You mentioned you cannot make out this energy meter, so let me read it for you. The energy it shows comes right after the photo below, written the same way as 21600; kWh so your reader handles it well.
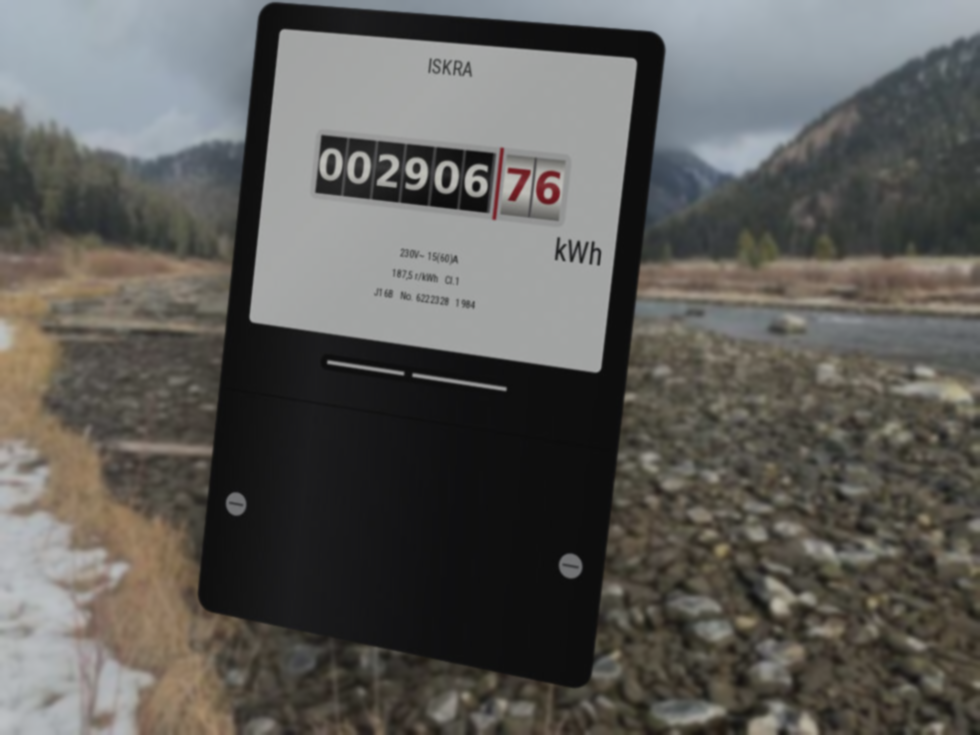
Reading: 2906.76; kWh
